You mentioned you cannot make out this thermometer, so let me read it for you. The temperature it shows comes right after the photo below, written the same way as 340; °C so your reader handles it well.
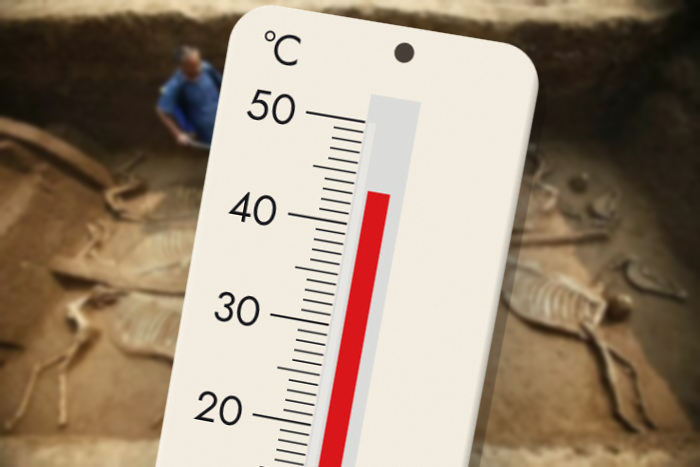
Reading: 43.5; °C
